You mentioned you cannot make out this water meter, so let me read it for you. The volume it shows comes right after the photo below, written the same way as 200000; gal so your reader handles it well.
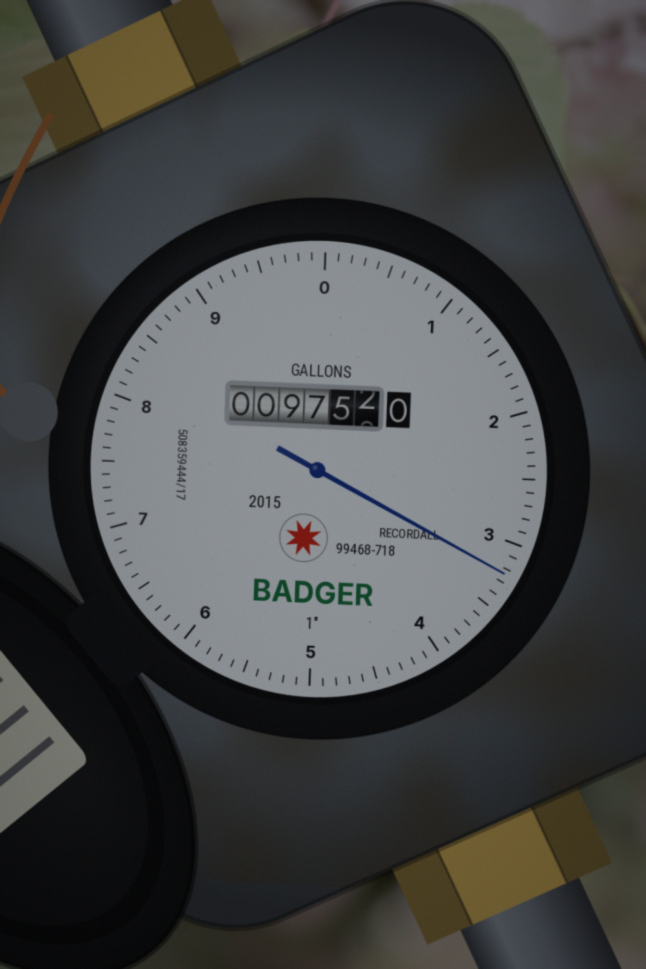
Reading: 97523.2; gal
